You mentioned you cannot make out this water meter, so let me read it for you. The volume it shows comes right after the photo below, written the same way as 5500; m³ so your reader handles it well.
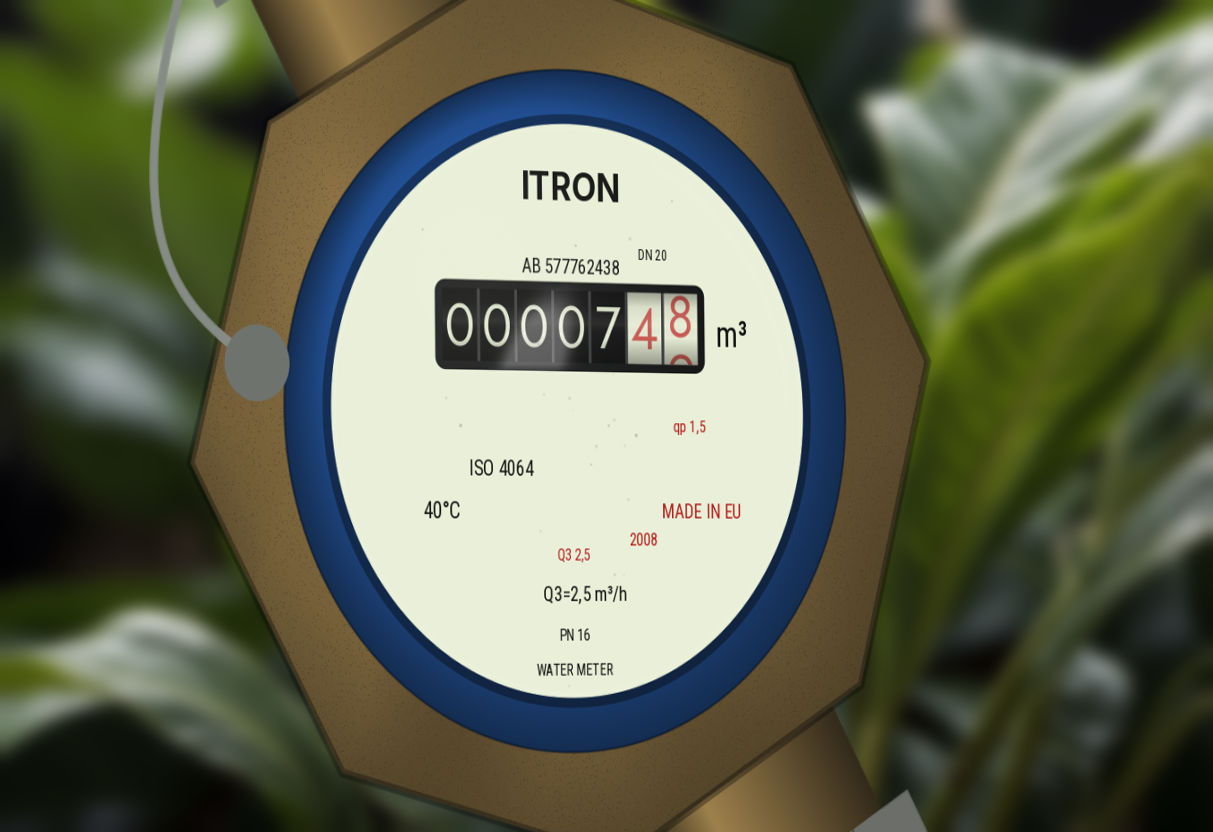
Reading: 7.48; m³
